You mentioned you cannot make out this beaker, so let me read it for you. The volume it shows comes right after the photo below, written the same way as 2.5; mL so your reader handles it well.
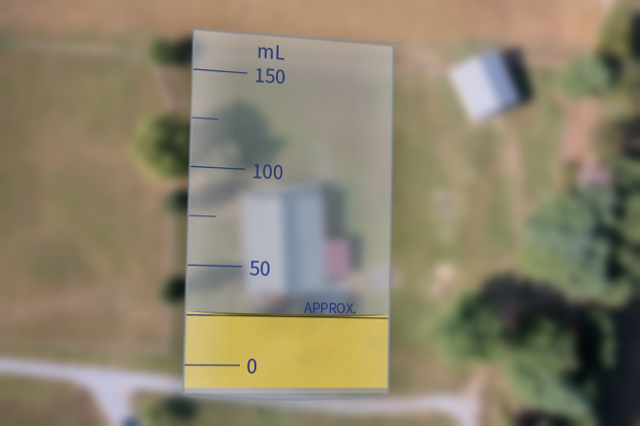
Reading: 25; mL
